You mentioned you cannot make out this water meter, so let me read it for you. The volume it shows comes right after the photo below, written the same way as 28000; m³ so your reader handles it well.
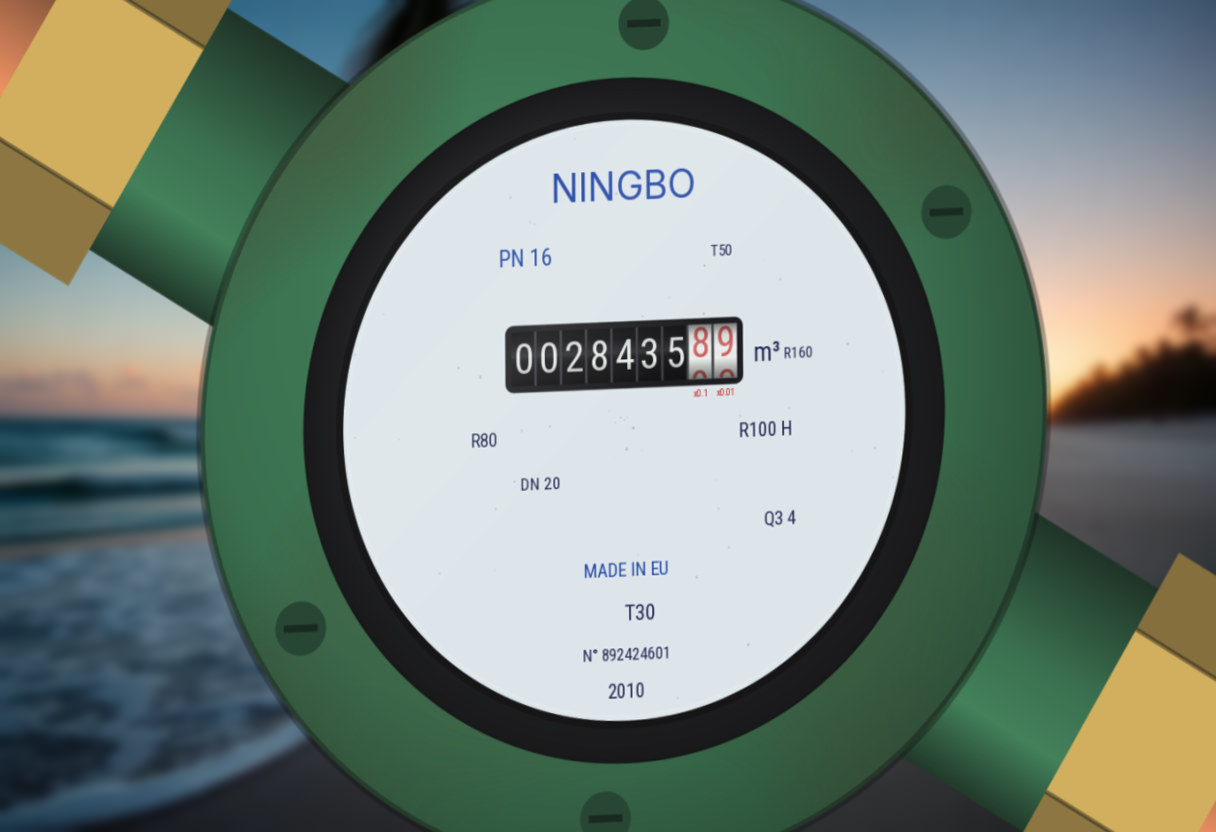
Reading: 28435.89; m³
